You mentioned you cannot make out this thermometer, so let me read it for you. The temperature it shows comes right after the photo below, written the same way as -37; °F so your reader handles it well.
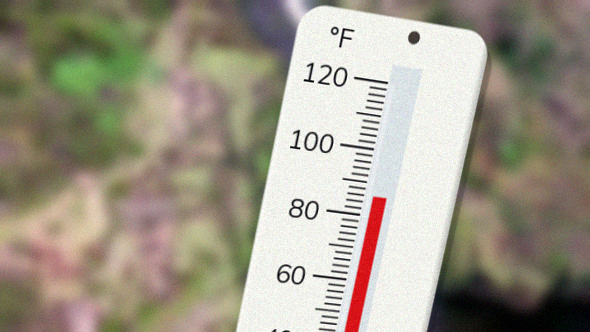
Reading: 86; °F
